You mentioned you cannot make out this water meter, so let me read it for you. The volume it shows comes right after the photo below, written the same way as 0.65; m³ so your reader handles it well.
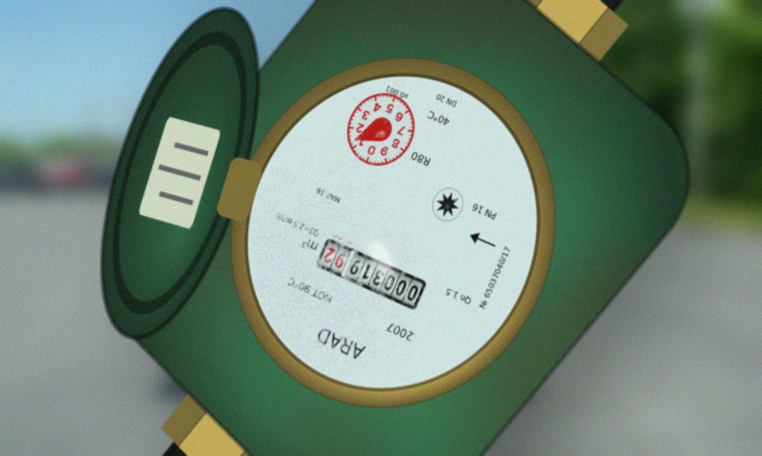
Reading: 319.921; m³
